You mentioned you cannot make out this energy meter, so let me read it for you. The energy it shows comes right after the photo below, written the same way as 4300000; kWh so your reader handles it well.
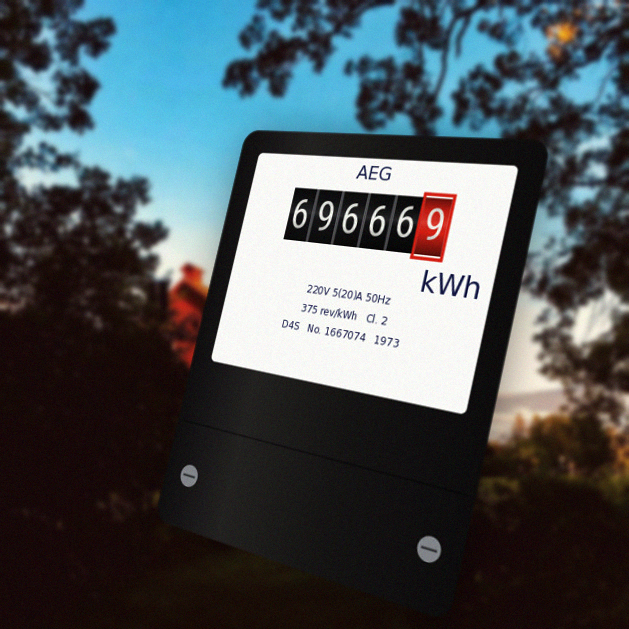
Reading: 69666.9; kWh
